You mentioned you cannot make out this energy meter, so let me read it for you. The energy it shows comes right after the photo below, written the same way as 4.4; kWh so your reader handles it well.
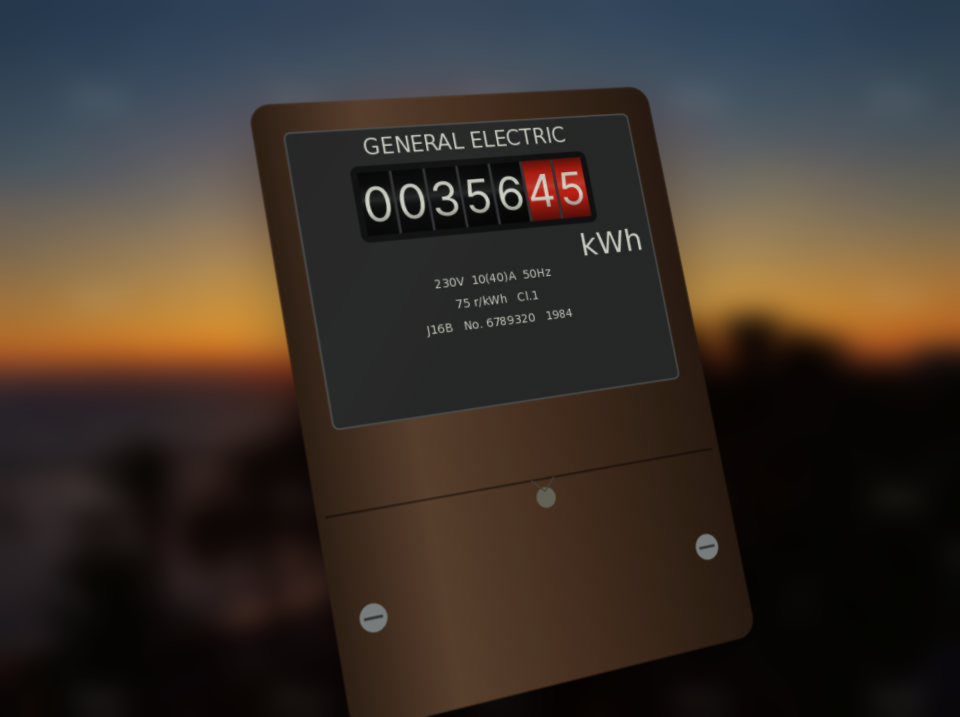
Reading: 356.45; kWh
